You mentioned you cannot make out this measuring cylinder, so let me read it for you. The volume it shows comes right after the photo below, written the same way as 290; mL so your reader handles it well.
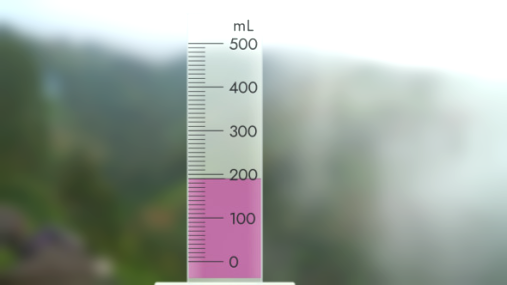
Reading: 190; mL
